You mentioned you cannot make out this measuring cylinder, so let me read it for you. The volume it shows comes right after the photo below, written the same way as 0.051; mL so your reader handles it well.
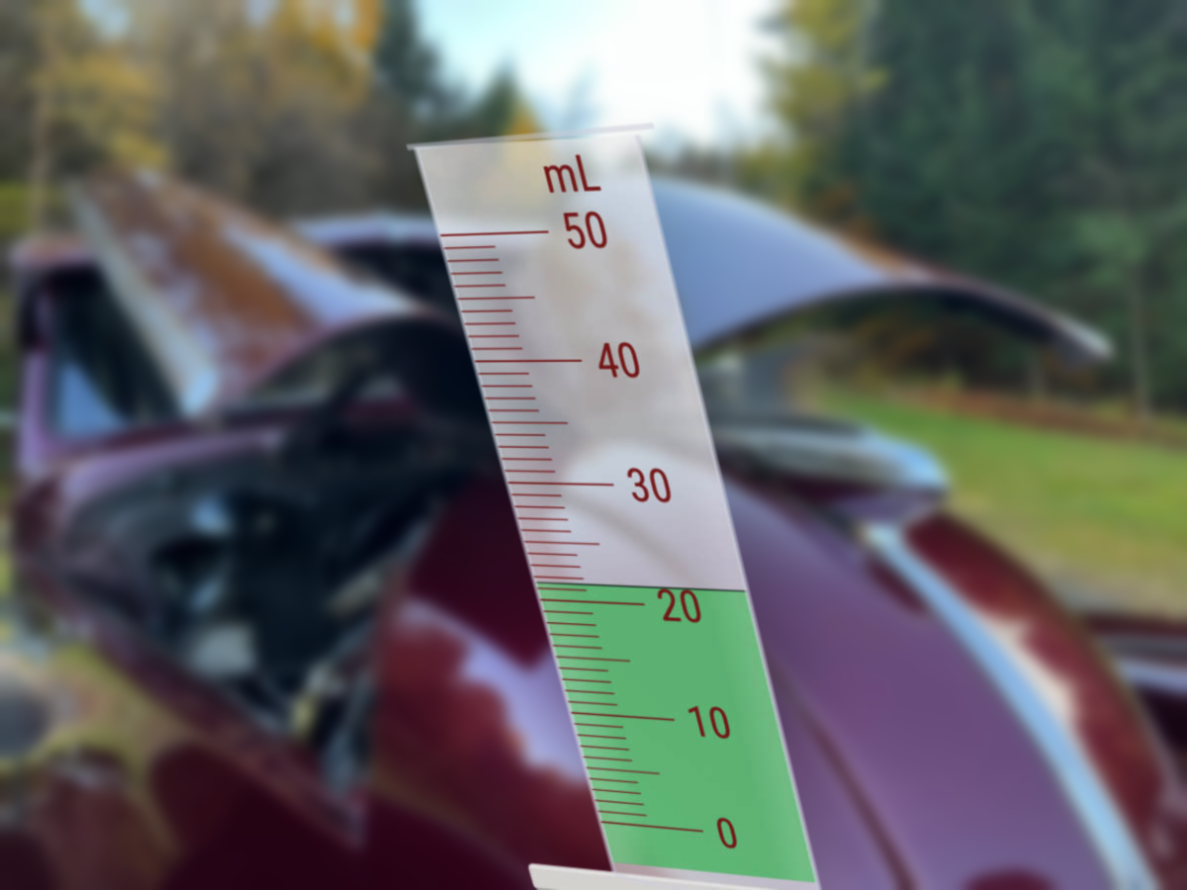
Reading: 21.5; mL
